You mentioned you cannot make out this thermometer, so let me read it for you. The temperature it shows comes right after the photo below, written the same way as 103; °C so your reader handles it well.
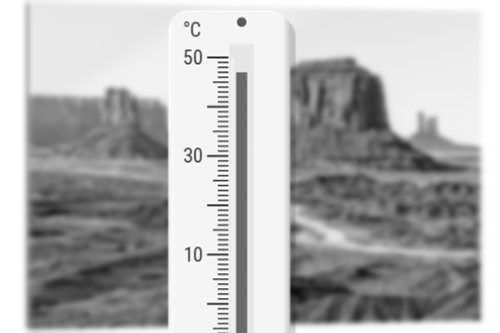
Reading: 47; °C
